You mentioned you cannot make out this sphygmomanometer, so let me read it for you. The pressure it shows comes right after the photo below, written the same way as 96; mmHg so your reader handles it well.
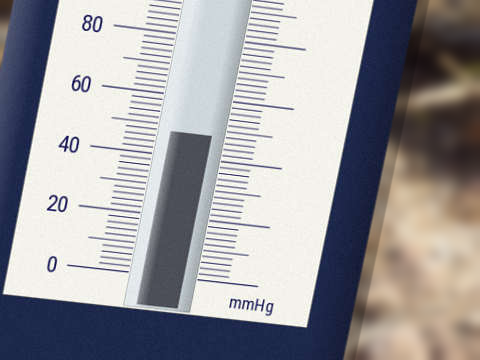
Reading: 48; mmHg
